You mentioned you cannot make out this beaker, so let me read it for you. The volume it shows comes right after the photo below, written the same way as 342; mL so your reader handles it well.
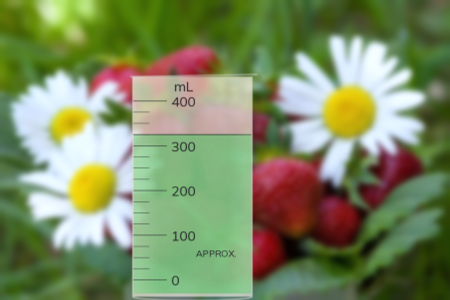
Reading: 325; mL
